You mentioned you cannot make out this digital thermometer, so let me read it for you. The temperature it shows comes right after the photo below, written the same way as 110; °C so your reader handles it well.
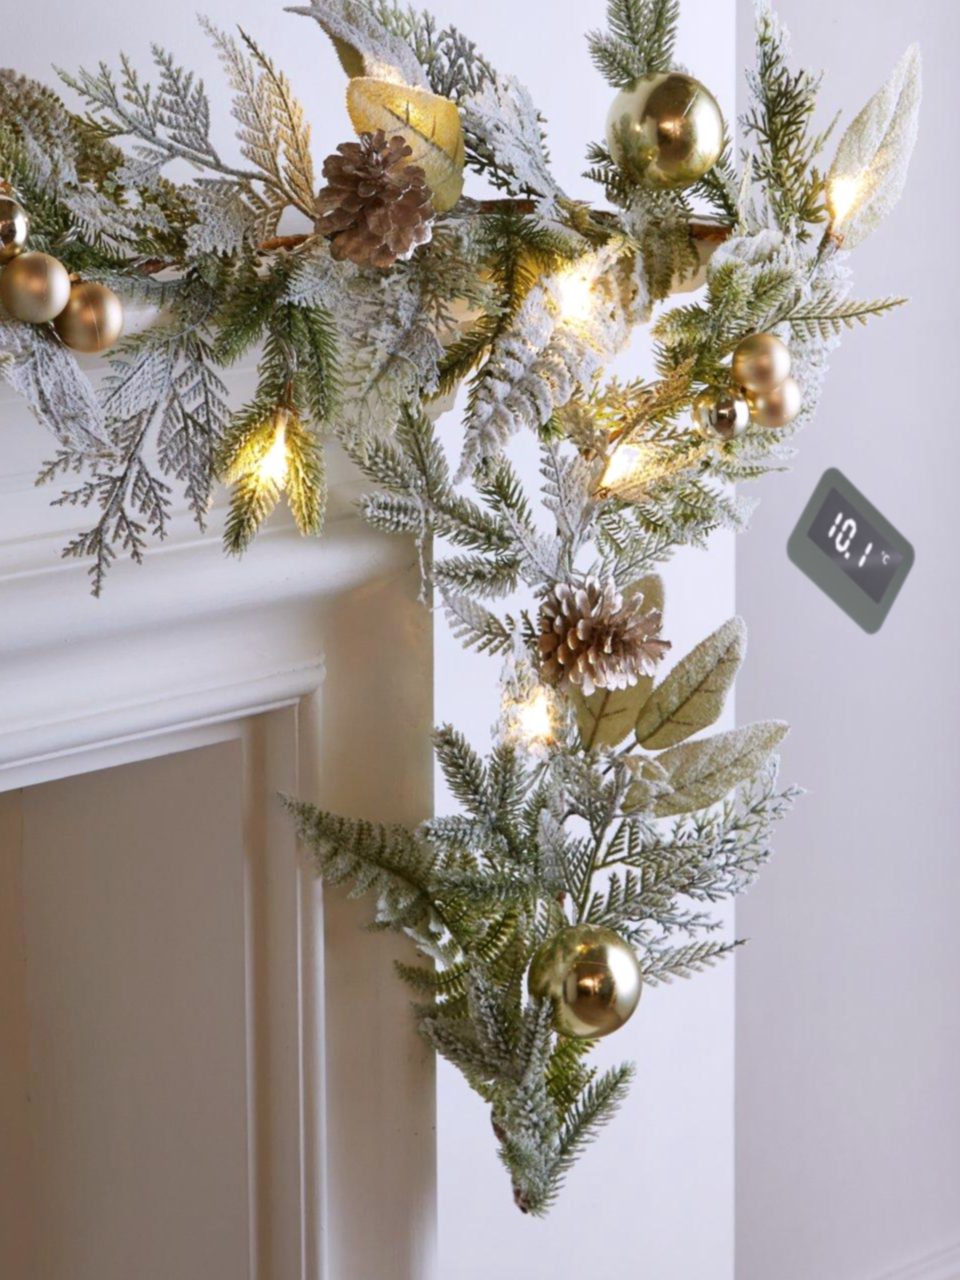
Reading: 10.1; °C
